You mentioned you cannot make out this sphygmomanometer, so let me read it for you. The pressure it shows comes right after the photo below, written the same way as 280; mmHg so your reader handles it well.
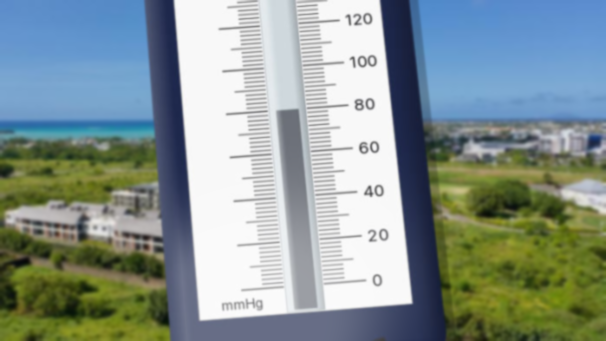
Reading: 80; mmHg
